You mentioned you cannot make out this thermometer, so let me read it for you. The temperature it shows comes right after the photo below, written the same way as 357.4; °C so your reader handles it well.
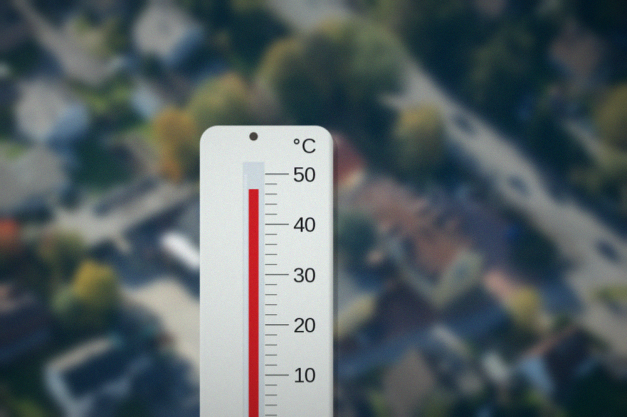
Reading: 47; °C
